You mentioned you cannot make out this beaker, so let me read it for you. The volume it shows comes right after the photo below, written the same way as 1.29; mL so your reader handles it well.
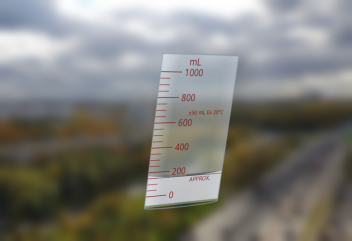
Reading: 150; mL
